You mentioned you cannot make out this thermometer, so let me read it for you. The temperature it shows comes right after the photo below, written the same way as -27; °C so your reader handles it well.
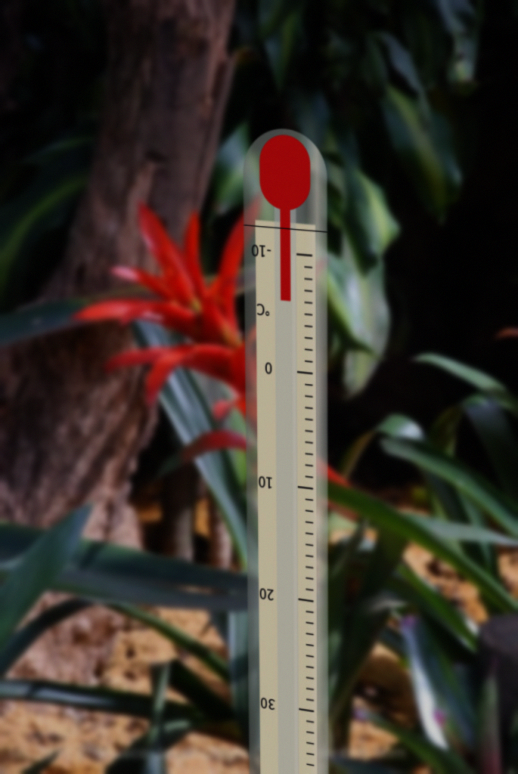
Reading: -6; °C
